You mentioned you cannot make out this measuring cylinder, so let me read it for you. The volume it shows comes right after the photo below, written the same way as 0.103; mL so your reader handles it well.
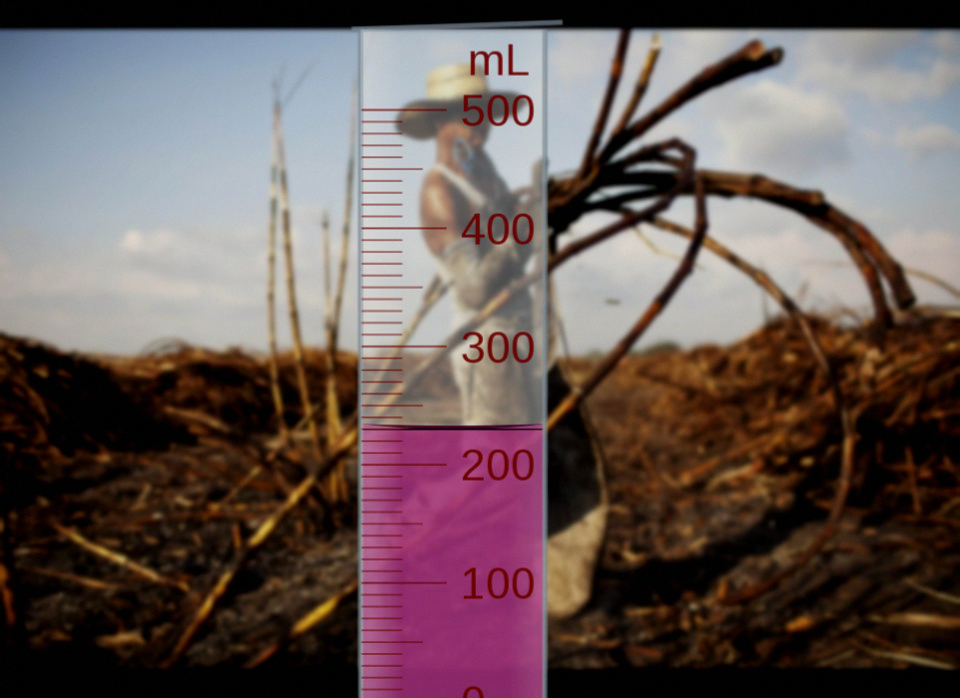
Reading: 230; mL
